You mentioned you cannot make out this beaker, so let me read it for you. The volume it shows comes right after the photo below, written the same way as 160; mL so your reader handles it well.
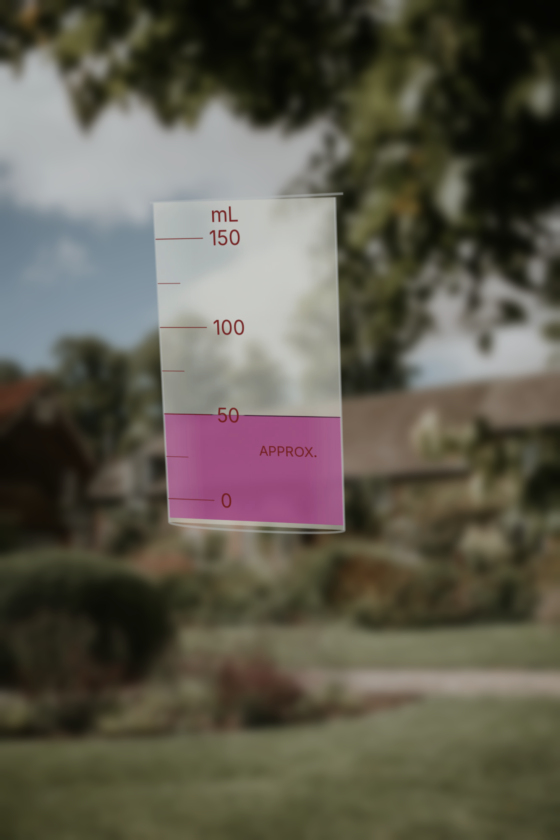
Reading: 50; mL
